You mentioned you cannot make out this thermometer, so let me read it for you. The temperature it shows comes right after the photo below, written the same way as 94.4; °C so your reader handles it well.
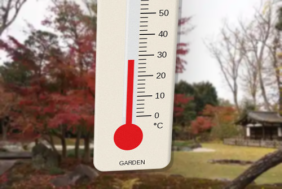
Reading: 28; °C
